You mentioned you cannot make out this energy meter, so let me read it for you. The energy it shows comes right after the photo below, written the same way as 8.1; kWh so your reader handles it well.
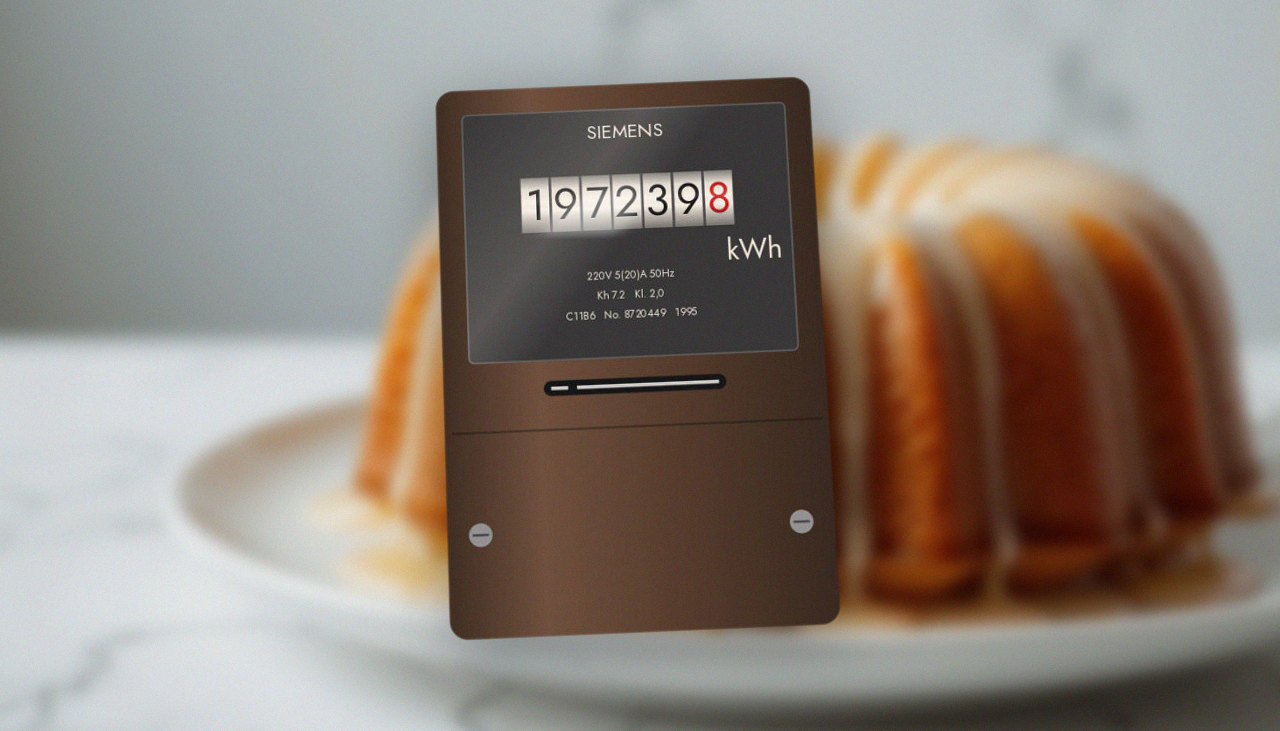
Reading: 197239.8; kWh
